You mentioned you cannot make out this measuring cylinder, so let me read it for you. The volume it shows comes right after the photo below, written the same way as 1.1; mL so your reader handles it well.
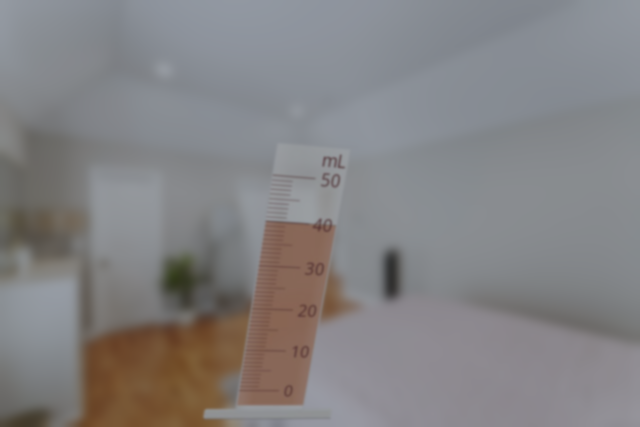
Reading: 40; mL
